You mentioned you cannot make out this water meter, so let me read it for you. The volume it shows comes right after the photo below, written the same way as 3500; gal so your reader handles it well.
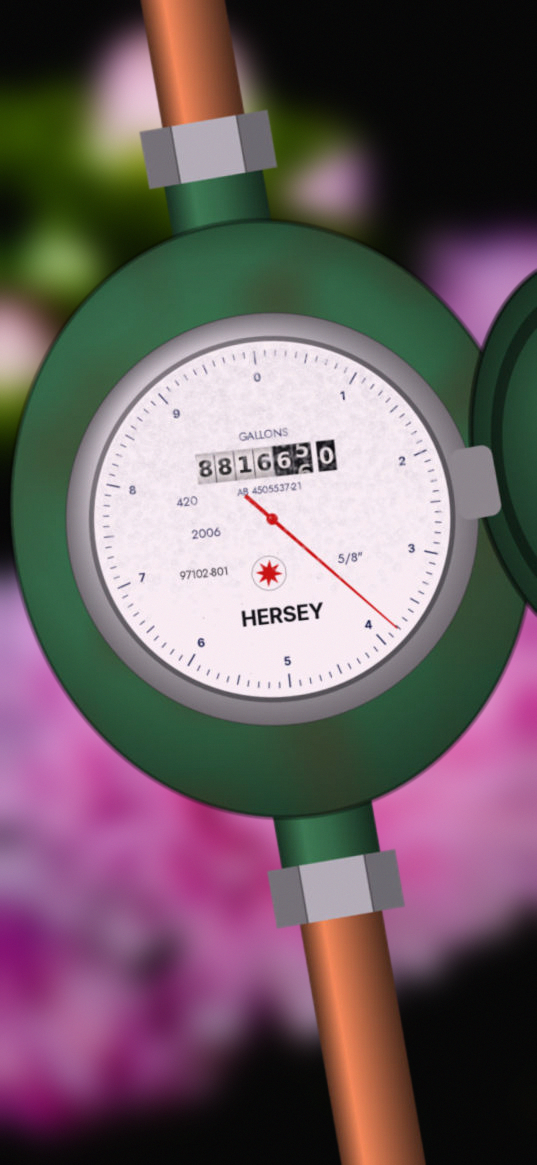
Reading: 8816653.8; gal
